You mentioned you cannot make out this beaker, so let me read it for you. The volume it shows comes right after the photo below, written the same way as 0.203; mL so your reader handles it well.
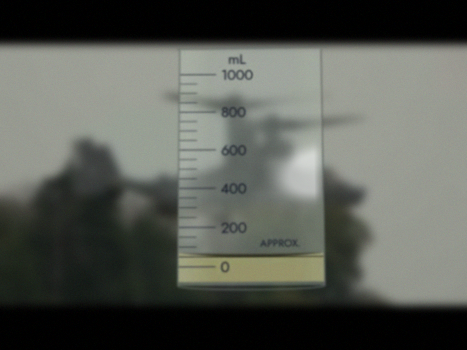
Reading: 50; mL
